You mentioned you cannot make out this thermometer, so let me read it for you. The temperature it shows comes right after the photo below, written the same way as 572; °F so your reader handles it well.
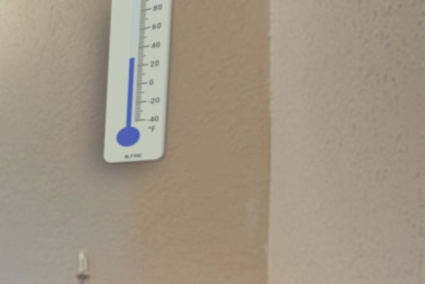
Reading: 30; °F
